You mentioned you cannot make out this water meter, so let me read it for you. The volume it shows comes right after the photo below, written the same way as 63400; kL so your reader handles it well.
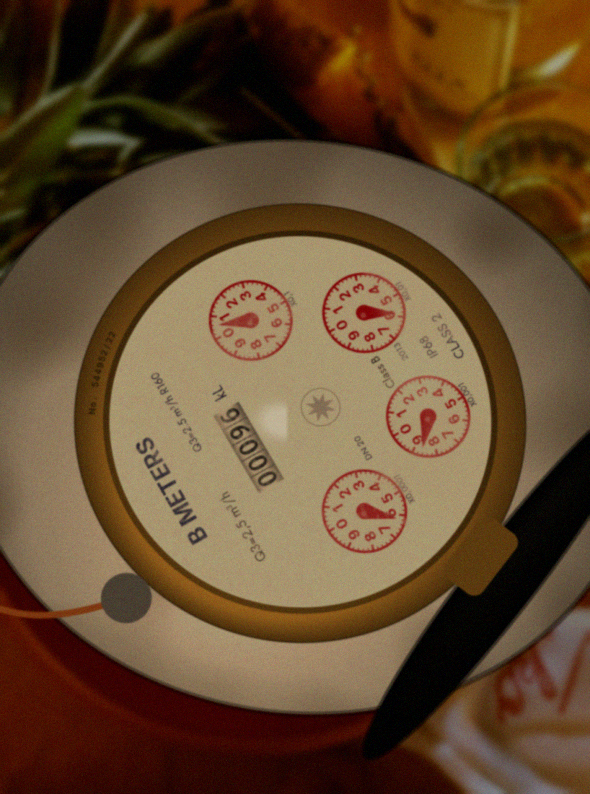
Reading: 96.0586; kL
